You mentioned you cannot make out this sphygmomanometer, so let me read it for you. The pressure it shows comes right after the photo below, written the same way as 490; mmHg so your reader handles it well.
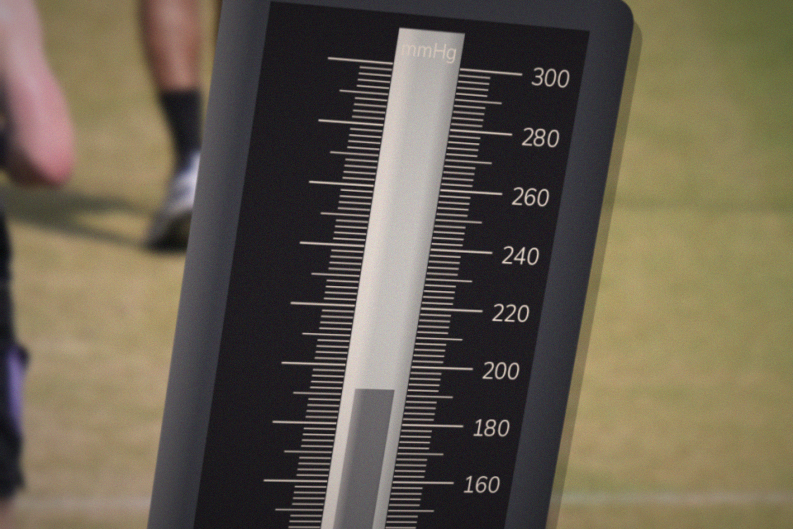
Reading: 192; mmHg
